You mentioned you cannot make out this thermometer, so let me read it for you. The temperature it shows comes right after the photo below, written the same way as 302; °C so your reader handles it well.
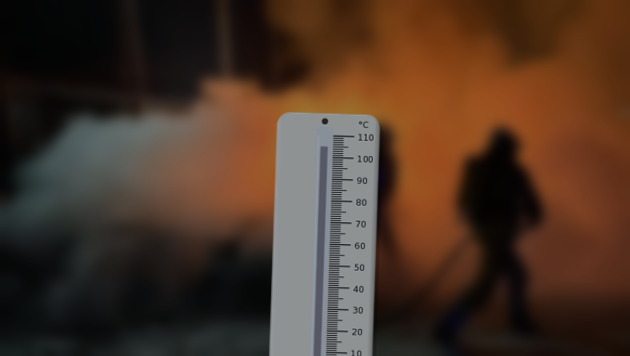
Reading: 105; °C
